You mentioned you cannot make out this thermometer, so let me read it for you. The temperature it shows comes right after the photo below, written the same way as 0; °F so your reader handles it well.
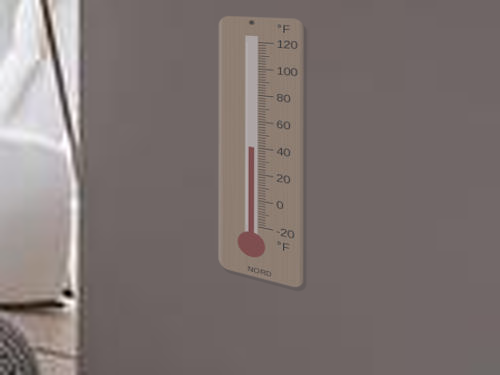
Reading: 40; °F
